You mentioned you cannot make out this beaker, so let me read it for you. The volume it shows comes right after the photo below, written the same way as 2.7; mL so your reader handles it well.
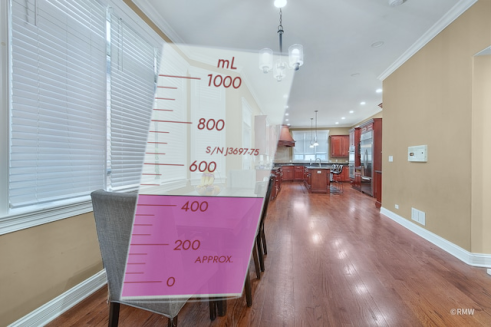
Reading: 450; mL
